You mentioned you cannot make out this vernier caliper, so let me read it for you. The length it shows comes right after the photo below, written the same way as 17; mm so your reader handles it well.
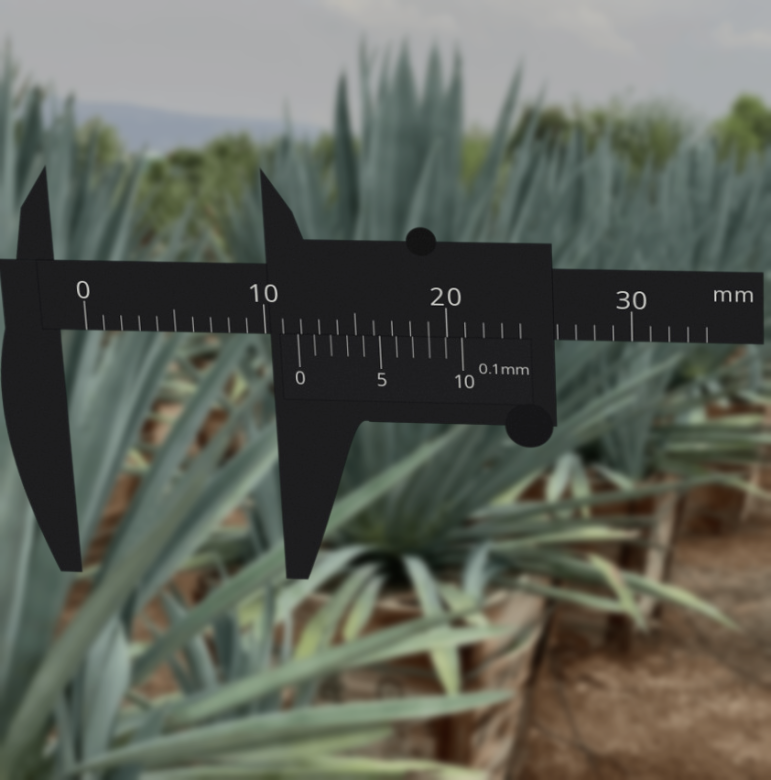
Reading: 11.8; mm
